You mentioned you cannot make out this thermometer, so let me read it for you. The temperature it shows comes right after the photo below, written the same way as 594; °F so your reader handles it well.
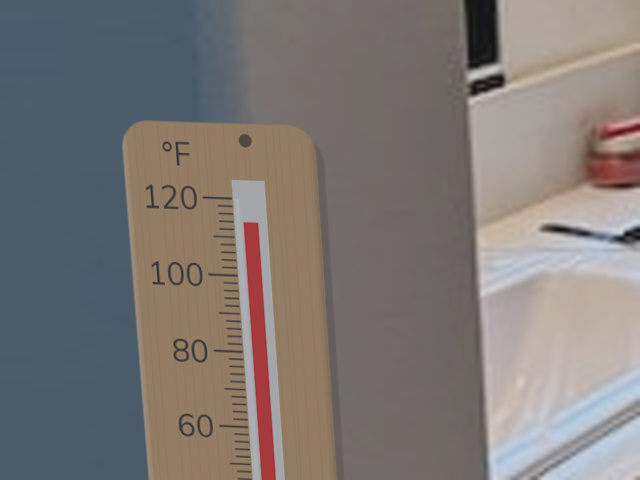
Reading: 114; °F
